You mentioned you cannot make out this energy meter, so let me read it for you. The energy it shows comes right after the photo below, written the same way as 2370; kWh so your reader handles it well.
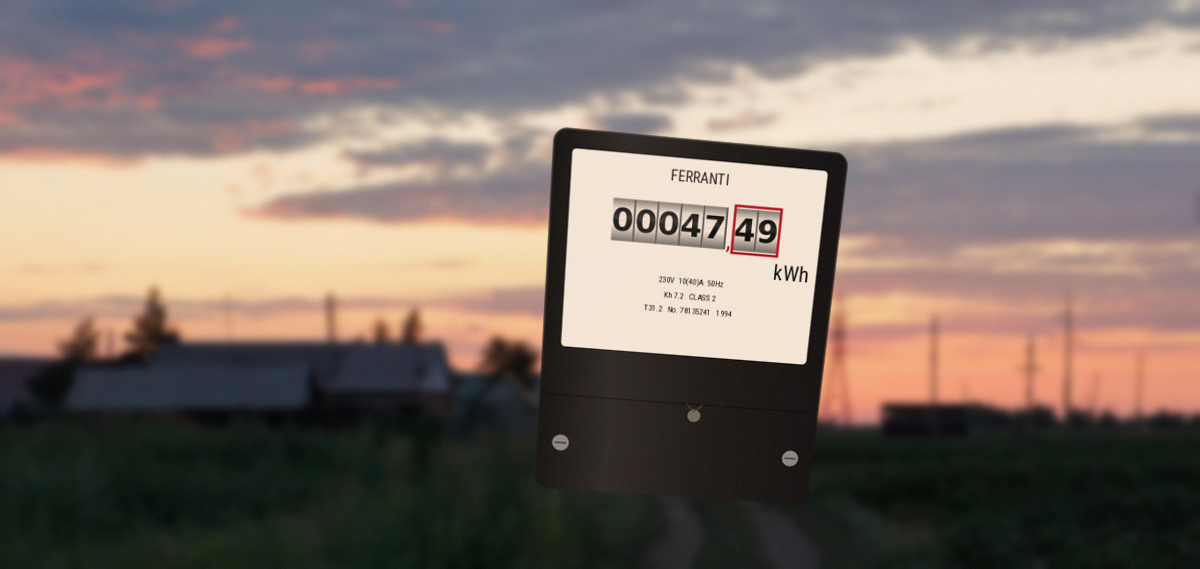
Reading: 47.49; kWh
